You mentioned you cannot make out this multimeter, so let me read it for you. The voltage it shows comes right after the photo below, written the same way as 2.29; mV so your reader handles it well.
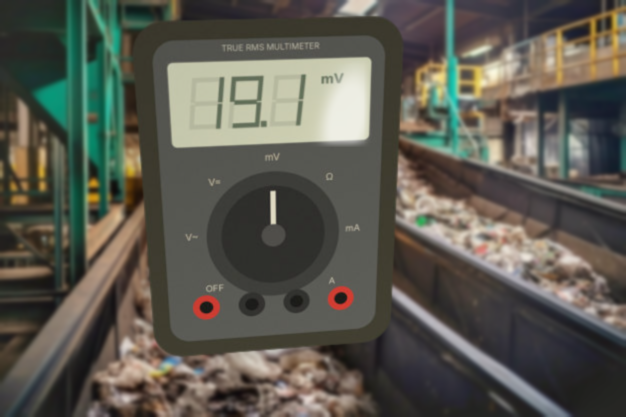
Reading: 19.1; mV
